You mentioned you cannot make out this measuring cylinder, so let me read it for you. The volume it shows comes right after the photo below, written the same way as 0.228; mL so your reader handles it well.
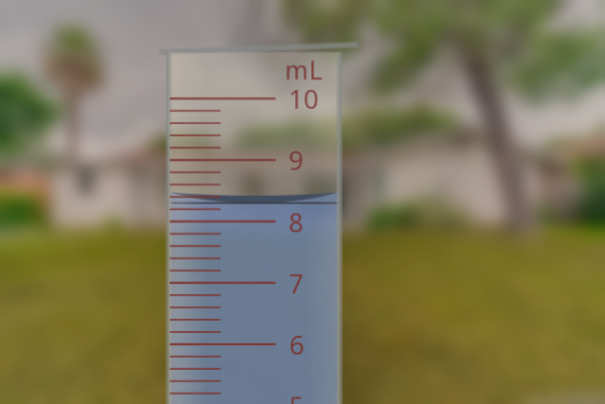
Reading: 8.3; mL
